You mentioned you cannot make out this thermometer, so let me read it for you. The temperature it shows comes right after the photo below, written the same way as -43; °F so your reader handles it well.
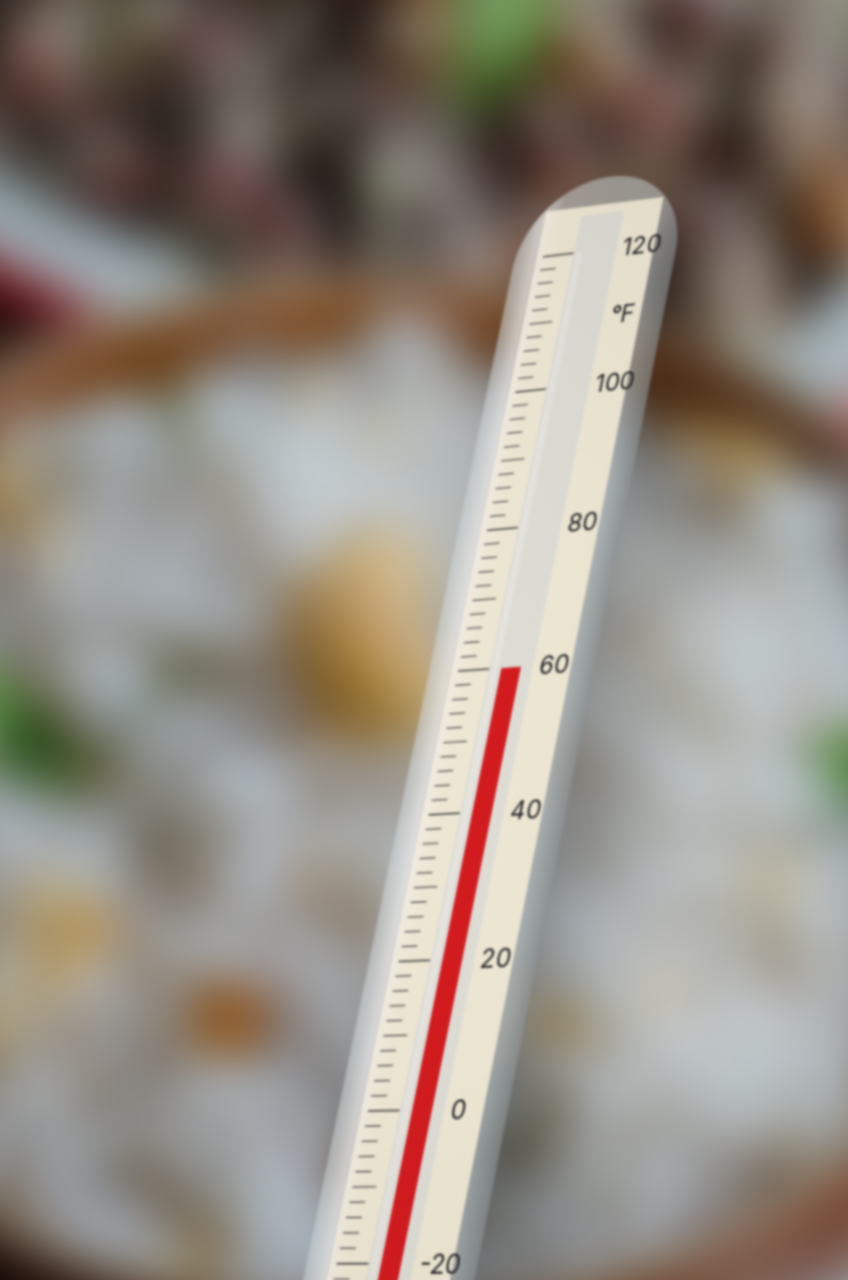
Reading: 60; °F
